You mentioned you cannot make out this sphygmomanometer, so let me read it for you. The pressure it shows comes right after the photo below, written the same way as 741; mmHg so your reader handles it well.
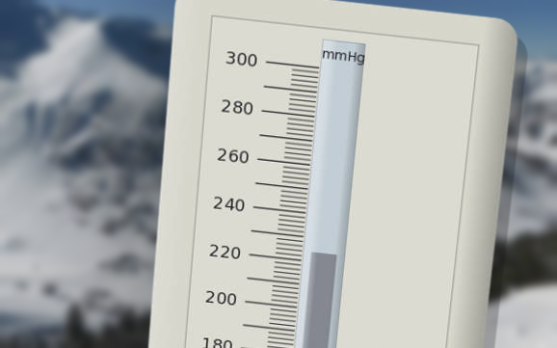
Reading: 224; mmHg
